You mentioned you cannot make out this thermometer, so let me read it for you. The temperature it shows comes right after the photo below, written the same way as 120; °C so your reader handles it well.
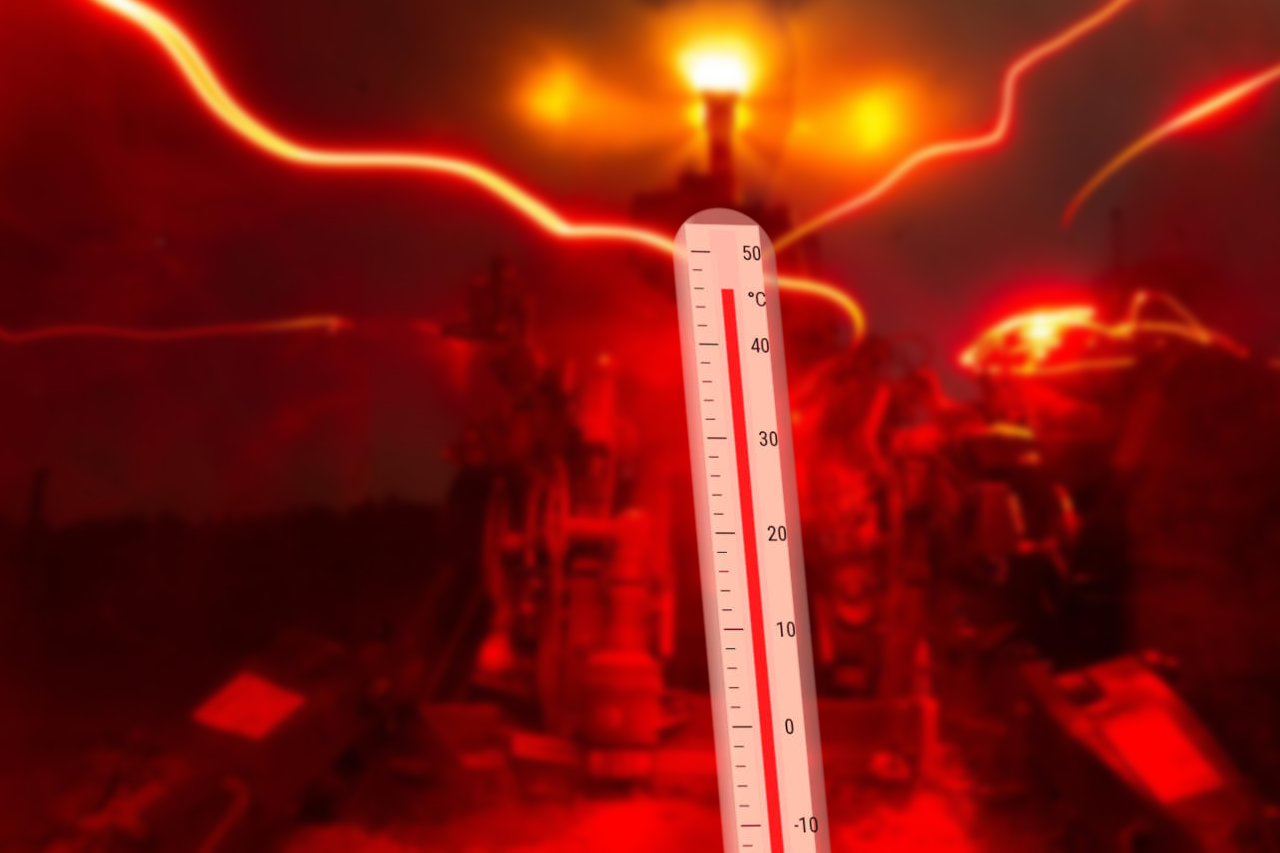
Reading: 46; °C
